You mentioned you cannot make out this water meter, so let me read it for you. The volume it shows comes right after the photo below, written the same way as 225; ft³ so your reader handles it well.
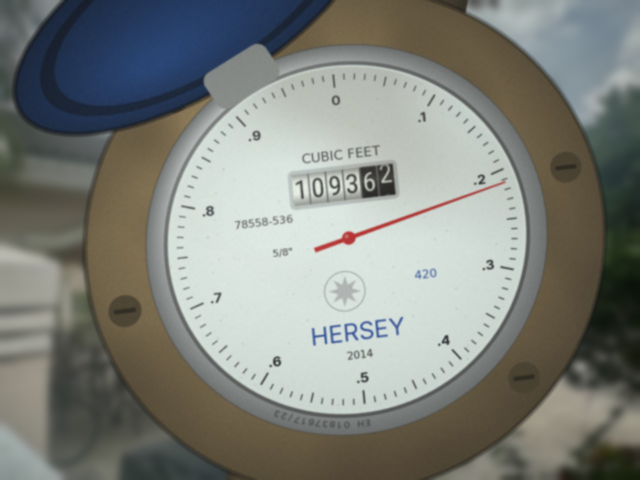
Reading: 109362.21; ft³
